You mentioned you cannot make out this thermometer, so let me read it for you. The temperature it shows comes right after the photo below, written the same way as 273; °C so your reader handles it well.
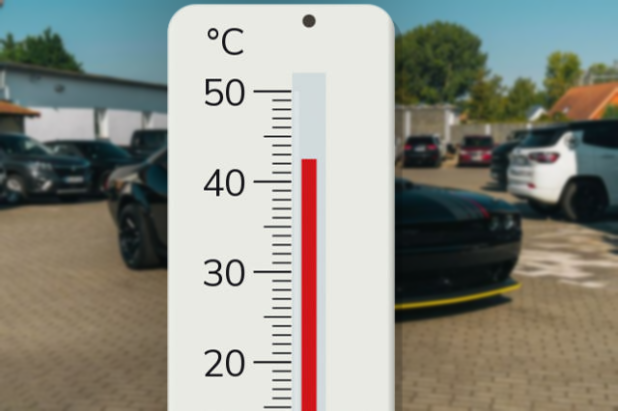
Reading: 42.5; °C
